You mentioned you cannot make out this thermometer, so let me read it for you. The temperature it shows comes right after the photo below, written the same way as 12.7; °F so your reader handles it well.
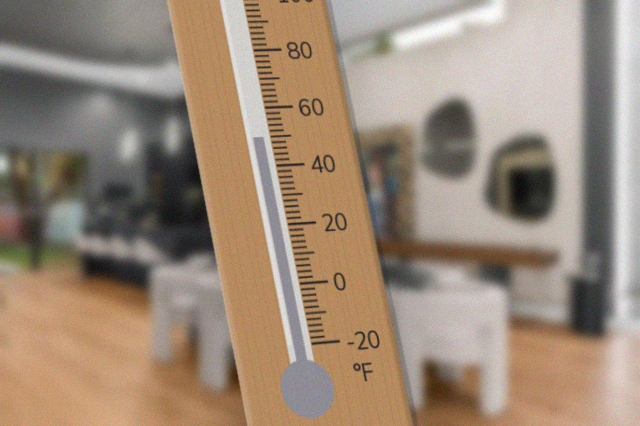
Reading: 50; °F
